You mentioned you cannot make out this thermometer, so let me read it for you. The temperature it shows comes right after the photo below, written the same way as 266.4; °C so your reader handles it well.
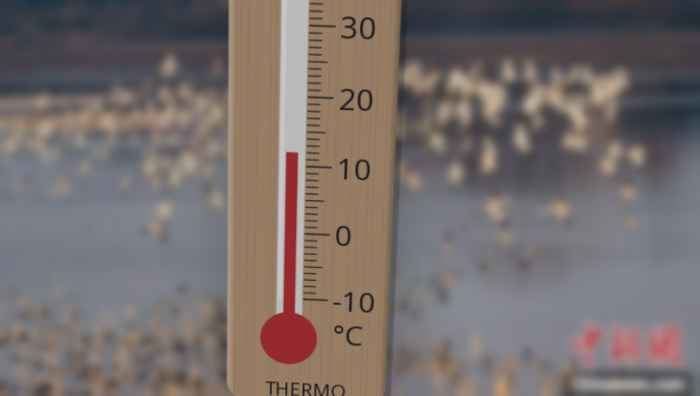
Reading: 12; °C
